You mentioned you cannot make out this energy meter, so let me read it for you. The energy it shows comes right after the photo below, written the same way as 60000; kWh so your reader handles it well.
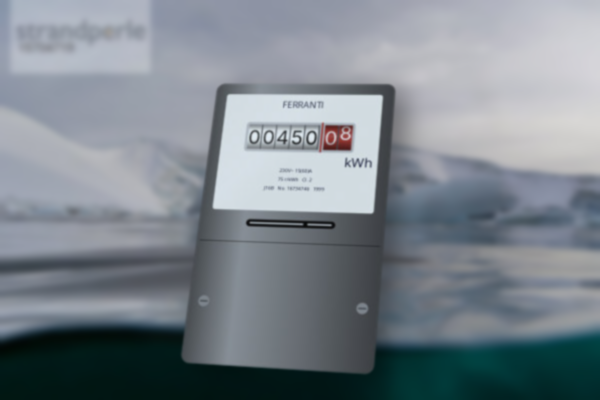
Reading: 450.08; kWh
